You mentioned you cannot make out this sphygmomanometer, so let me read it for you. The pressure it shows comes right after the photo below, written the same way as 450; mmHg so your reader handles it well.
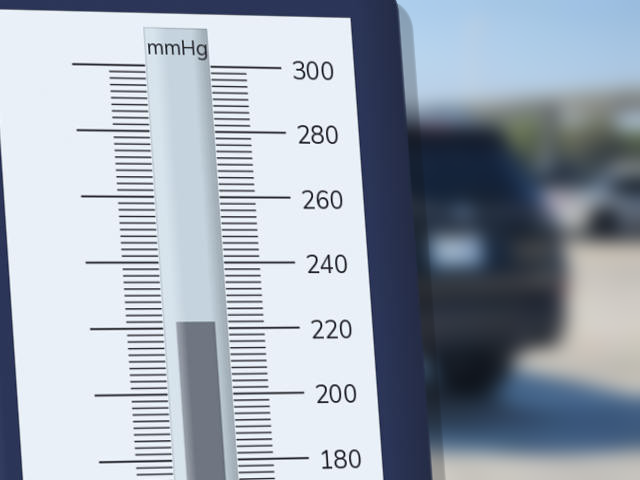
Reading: 222; mmHg
